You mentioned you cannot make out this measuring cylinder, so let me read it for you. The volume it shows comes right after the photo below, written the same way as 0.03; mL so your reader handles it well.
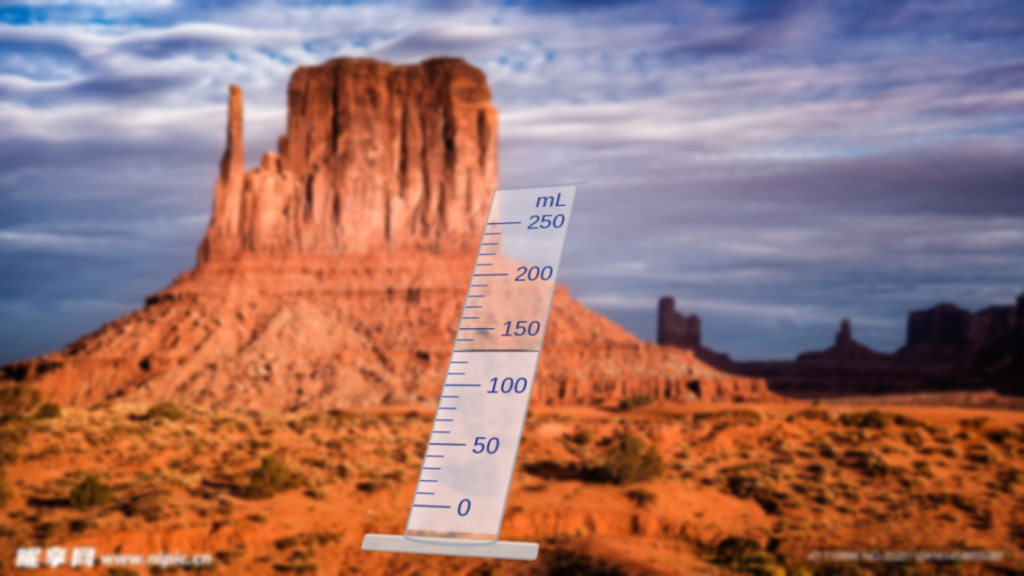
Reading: 130; mL
